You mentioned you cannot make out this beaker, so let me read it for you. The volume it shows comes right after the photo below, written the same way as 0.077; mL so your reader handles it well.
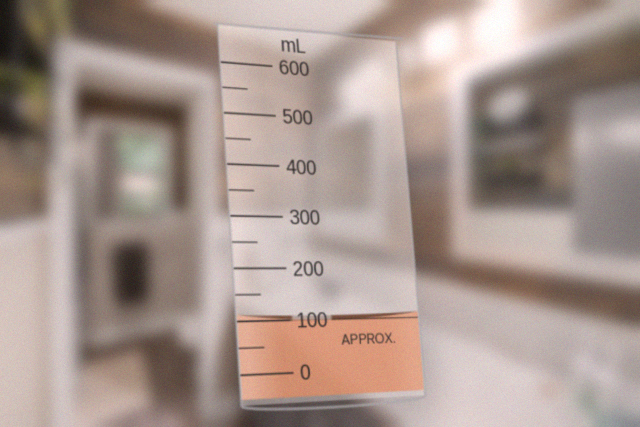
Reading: 100; mL
